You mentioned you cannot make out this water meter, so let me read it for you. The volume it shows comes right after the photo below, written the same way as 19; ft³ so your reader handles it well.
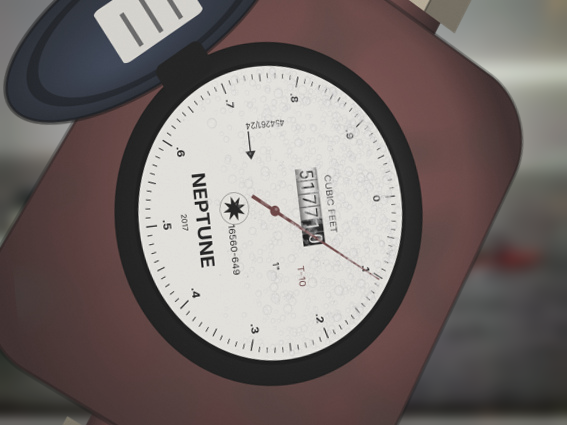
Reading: 517710.10; ft³
